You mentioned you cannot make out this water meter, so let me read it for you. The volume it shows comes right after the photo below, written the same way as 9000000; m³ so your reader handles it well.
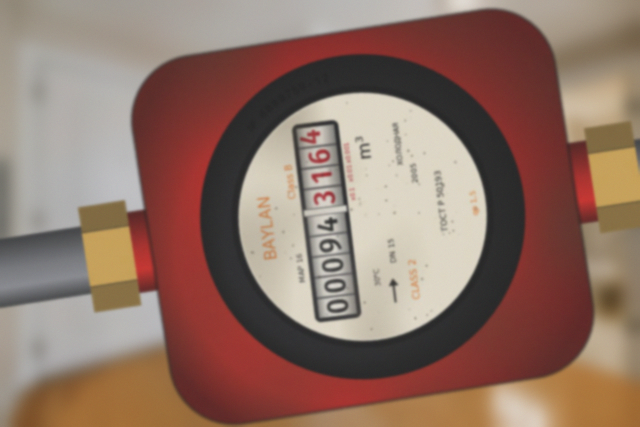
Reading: 94.3164; m³
